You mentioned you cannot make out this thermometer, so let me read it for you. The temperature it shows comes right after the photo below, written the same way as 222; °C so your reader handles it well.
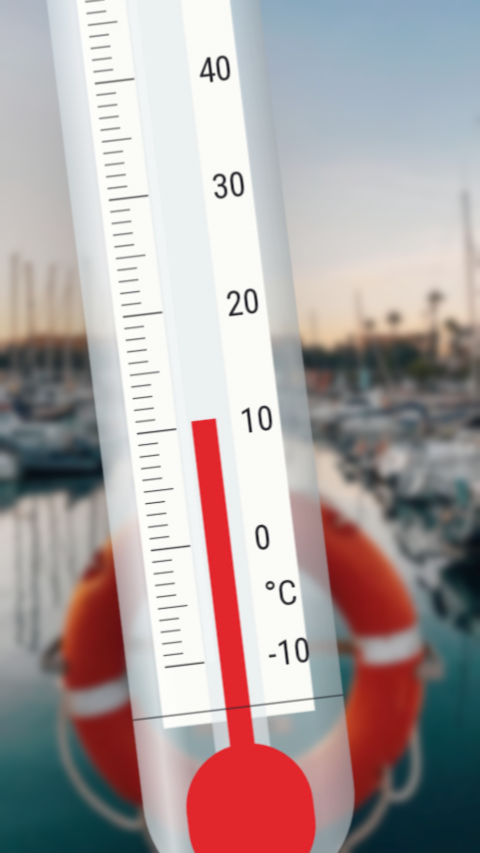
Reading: 10.5; °C
